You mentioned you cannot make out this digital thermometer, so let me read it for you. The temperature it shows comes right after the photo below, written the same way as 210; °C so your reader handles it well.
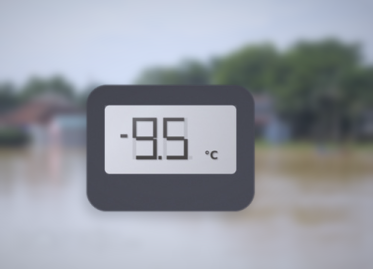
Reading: -9.5; °C
